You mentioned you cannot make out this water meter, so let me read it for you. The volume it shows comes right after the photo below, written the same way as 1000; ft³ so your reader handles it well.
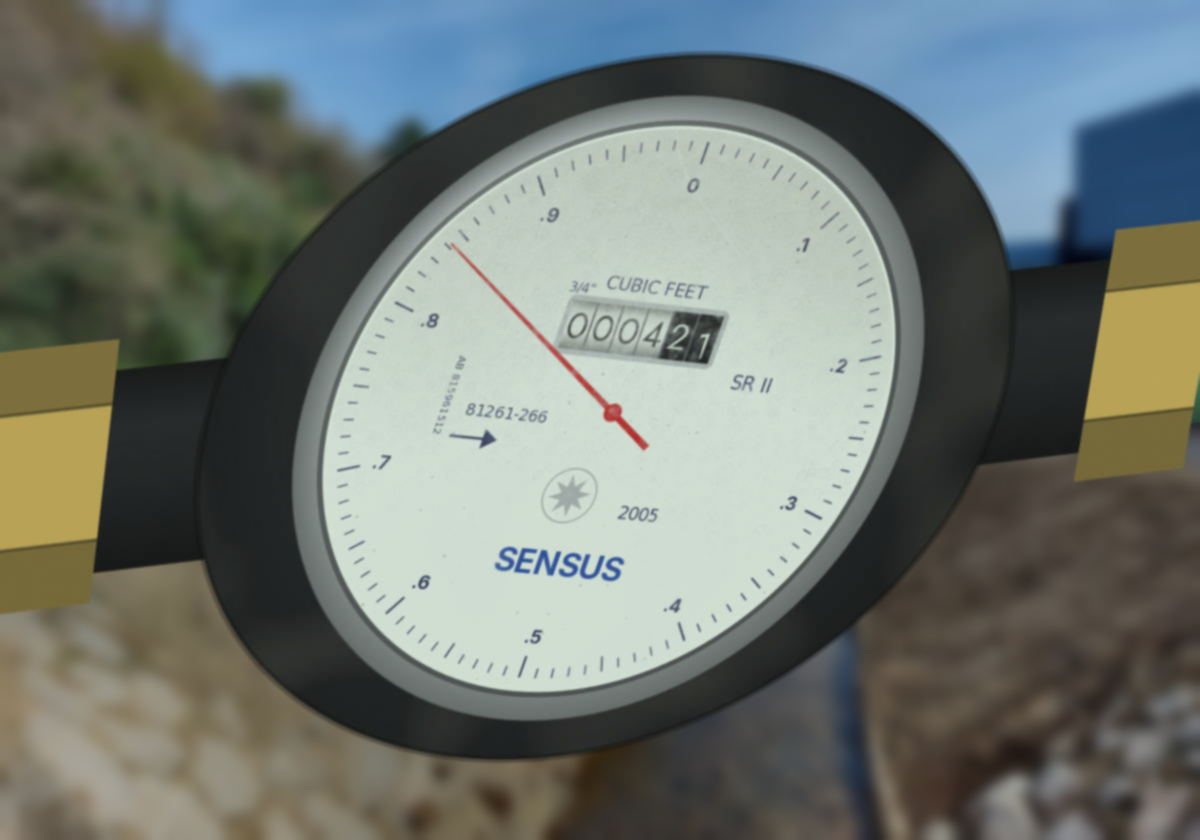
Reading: 420.84; ft³
